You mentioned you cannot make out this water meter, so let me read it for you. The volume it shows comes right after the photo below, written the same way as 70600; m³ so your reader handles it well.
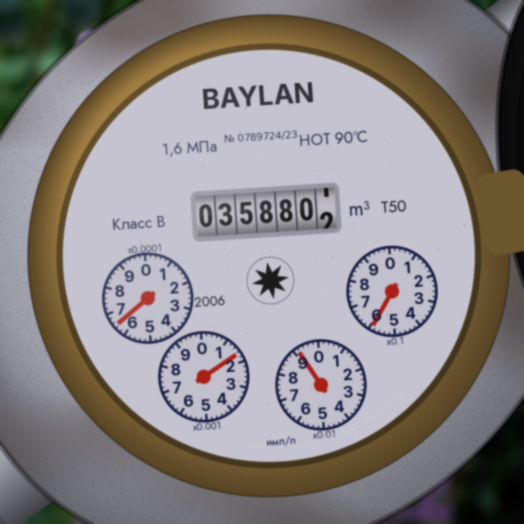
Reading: 358801.5916; m³
